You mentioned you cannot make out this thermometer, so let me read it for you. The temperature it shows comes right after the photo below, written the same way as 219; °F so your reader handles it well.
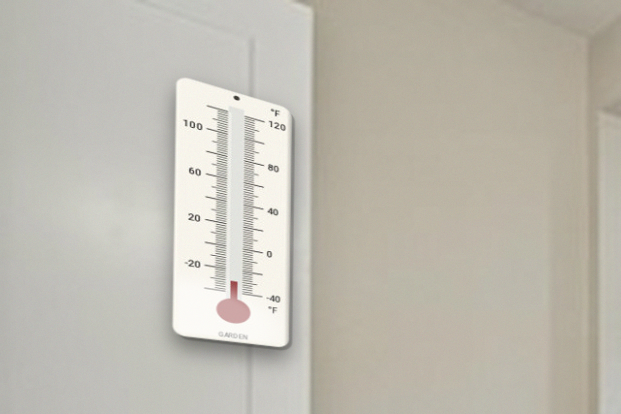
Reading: -30; °F
